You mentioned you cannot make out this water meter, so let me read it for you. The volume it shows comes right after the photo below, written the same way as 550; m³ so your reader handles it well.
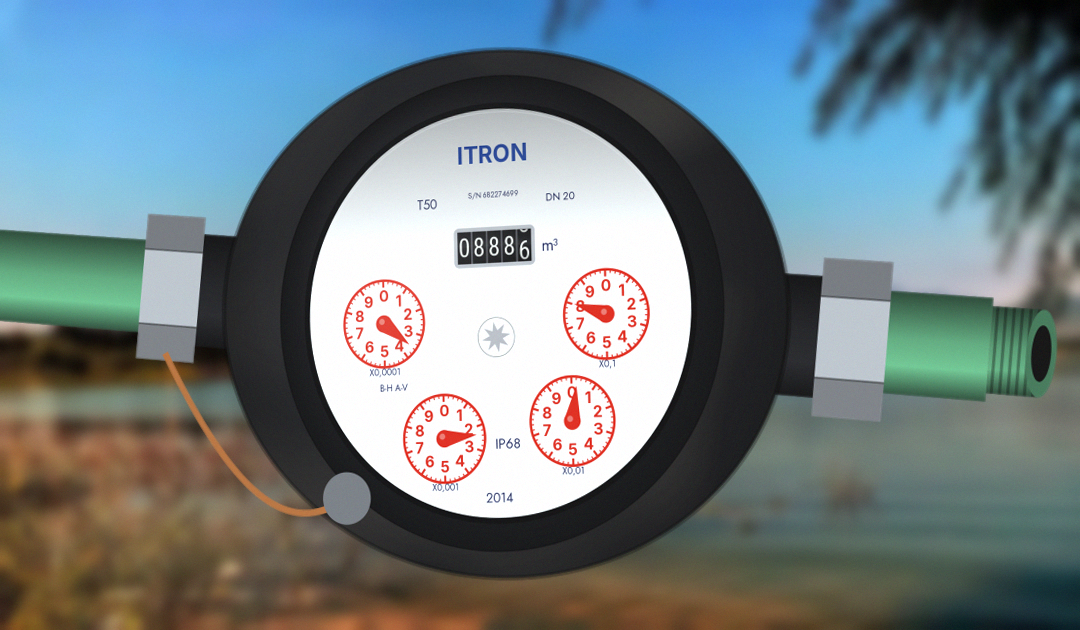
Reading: 8885.8023; m³
